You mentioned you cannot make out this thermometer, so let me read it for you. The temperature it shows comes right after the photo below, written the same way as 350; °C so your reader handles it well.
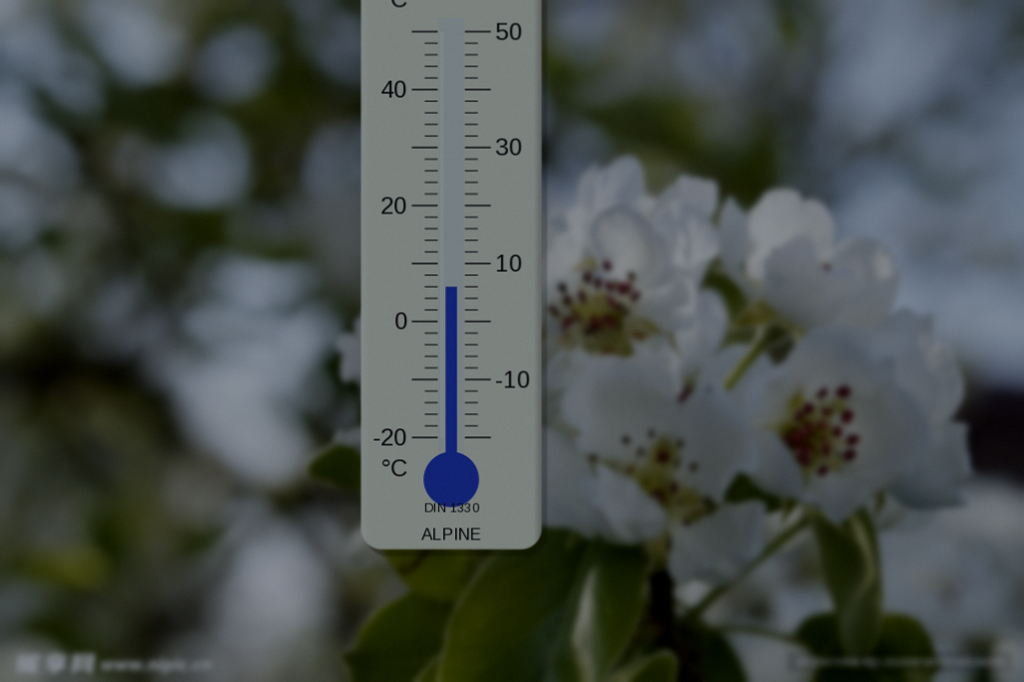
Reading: 6; °C
